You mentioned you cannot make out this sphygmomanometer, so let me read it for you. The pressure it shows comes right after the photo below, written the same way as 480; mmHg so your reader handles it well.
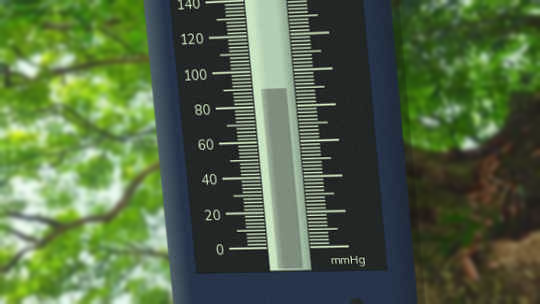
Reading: 90; mmHg
